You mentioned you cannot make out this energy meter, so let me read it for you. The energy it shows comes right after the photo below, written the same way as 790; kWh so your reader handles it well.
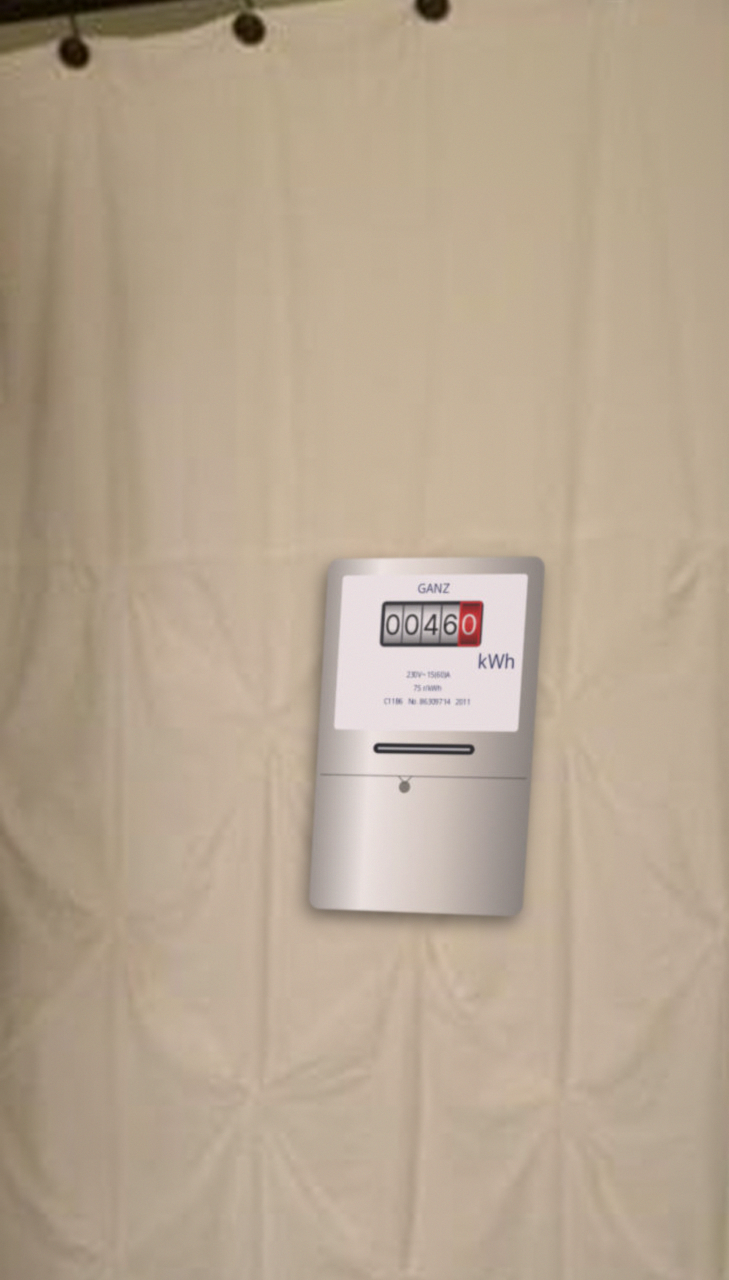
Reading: 46.0; kWh
